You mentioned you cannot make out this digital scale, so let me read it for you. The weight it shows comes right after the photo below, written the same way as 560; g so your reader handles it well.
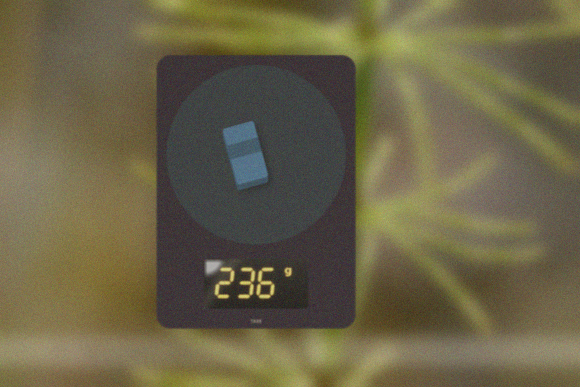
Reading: 236; g
